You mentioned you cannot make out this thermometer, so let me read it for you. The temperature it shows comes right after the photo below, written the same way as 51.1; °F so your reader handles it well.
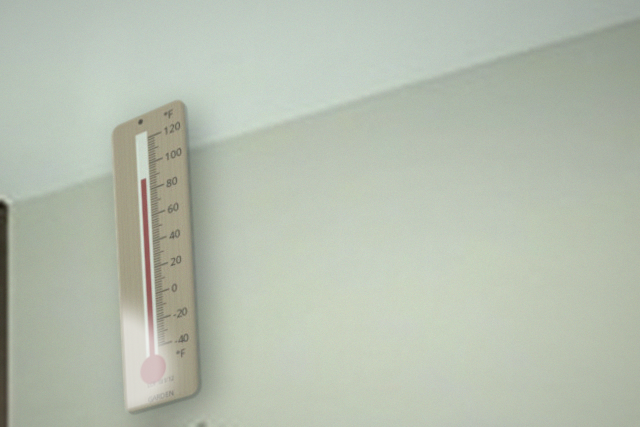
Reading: 90; °F
